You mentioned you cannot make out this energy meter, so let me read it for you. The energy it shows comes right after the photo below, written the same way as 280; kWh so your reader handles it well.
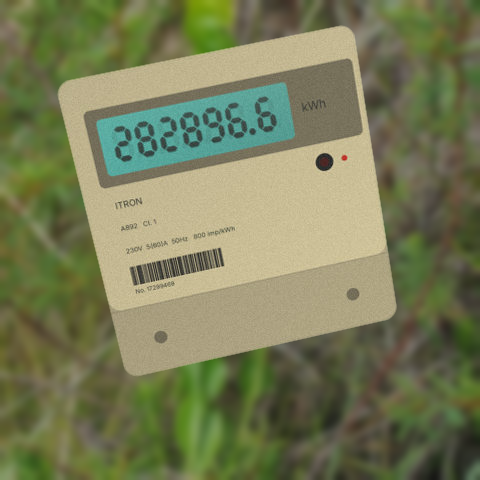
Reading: 282896.6; kWh
